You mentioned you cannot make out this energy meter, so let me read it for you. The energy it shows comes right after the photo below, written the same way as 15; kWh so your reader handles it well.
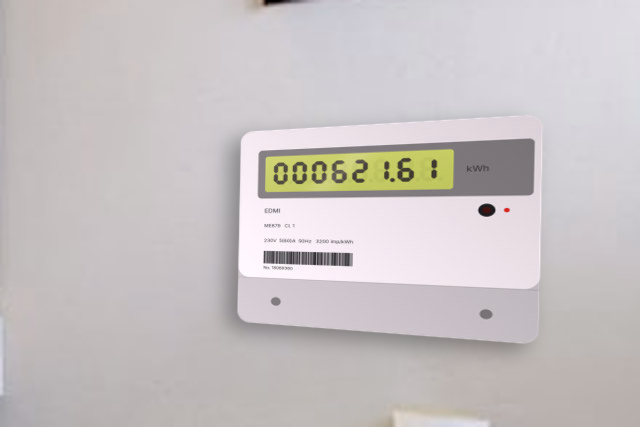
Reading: 621.61; kWh
